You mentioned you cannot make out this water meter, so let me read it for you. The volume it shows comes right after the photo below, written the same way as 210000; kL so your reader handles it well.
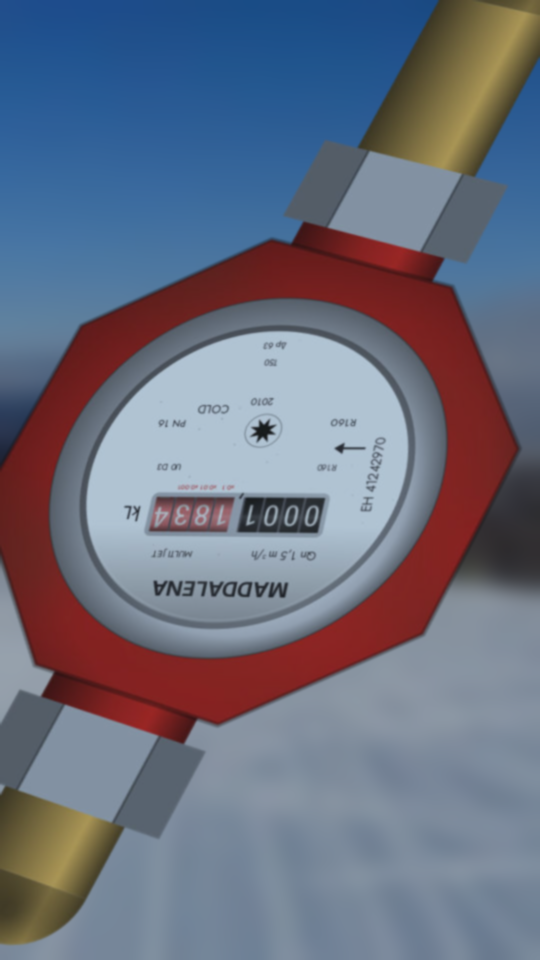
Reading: 1.1834; kL
